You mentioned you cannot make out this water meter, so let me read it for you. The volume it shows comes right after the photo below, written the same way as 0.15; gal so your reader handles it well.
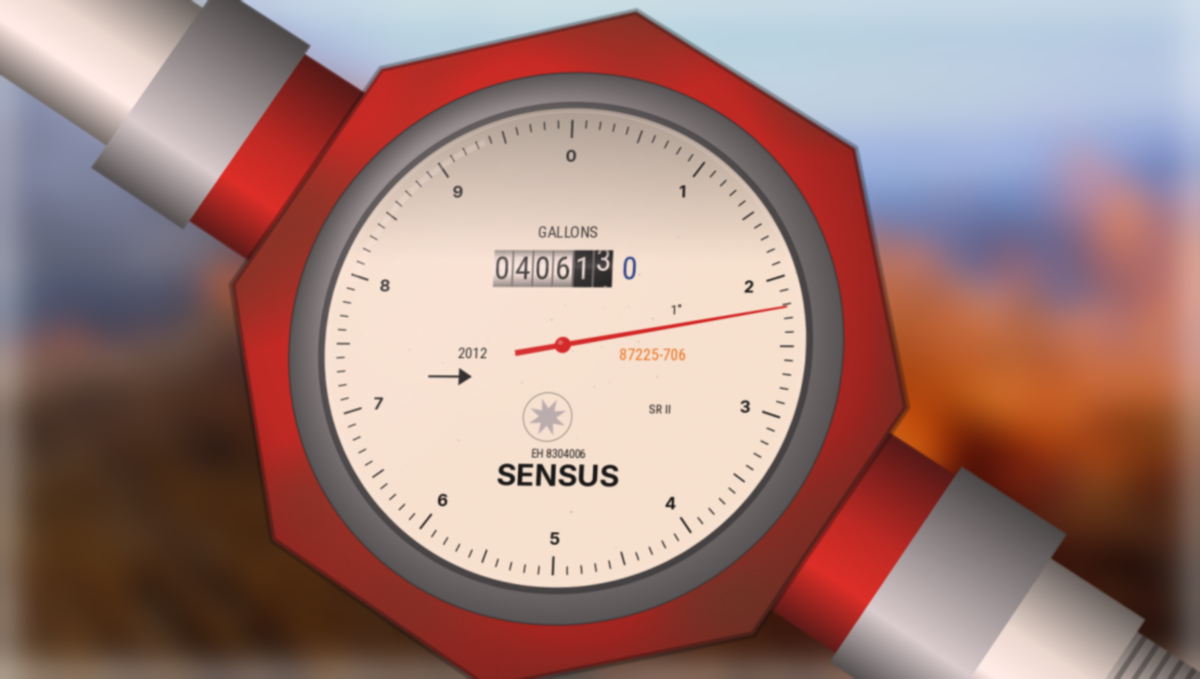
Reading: 406132.2; gal
